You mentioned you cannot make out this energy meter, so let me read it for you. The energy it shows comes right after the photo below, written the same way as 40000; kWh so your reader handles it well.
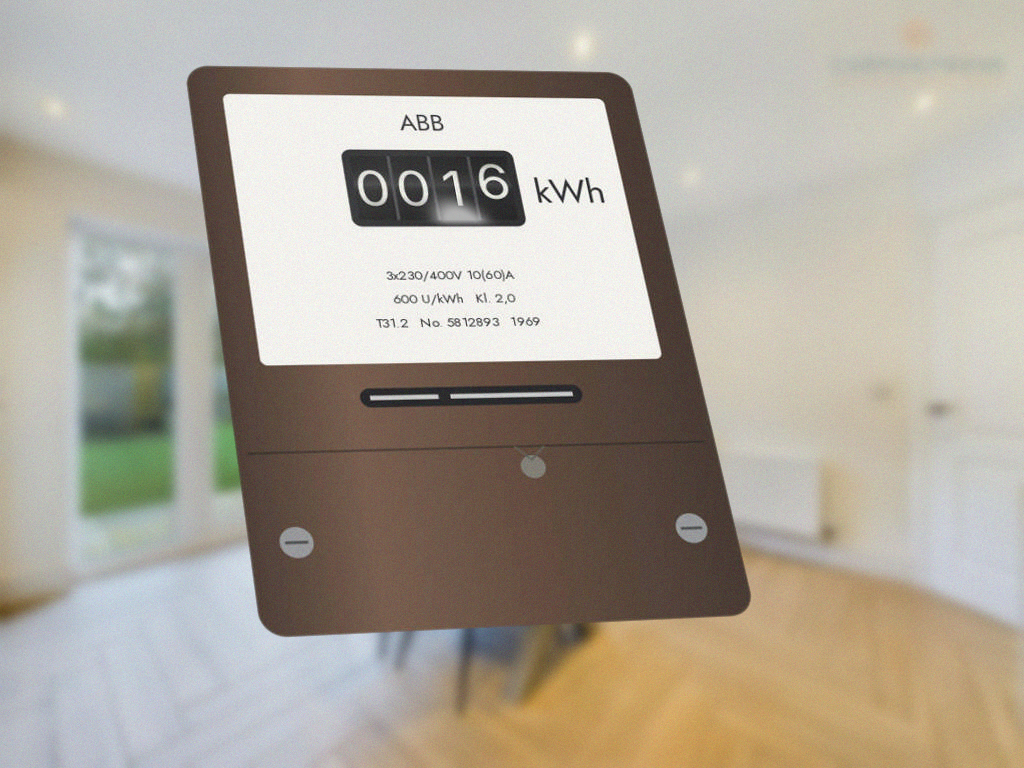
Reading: 16; kWh
